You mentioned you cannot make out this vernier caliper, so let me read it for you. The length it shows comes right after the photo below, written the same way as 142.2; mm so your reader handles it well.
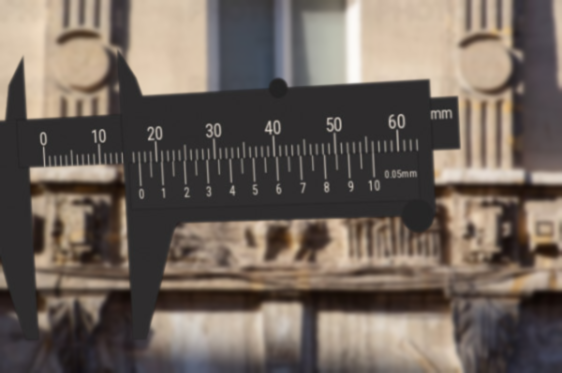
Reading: 17.0; mm
